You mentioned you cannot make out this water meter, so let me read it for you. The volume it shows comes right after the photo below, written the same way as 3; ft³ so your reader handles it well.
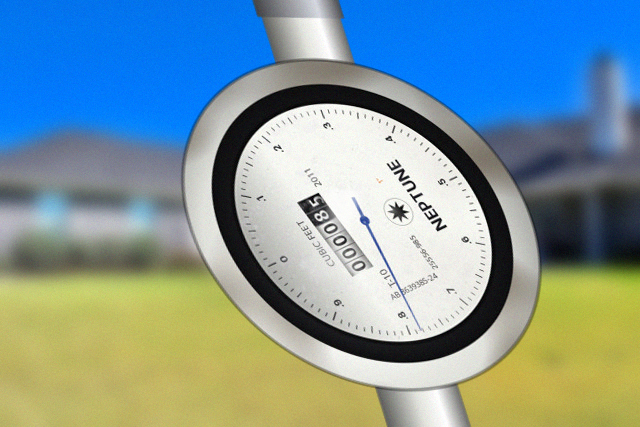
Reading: 84.78; ft³
